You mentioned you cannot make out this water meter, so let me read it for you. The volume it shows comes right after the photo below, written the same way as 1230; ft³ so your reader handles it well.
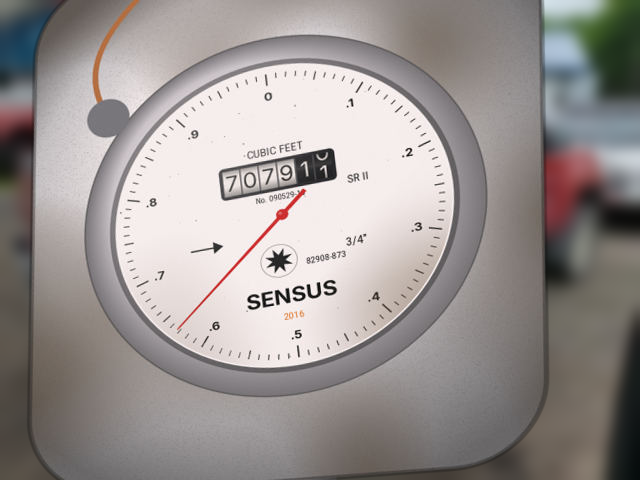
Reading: 707910.63; ft³
